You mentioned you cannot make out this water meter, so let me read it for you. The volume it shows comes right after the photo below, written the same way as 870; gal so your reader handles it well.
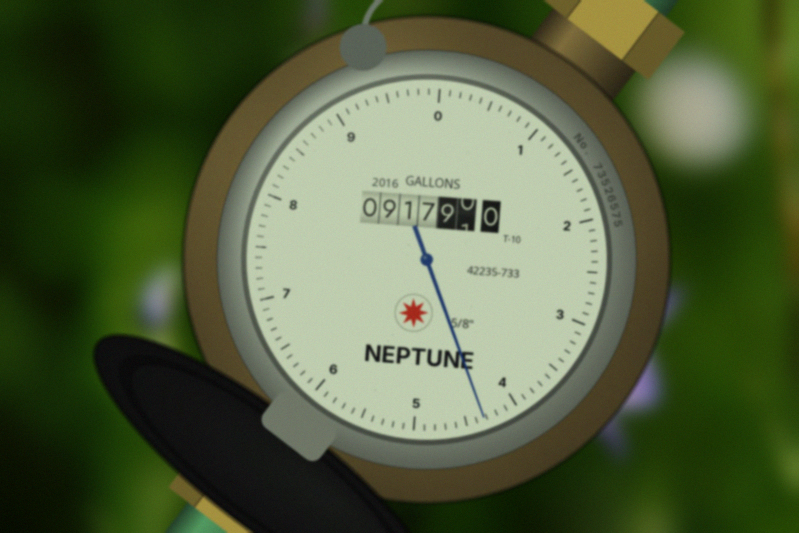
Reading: 917904.3; gal
